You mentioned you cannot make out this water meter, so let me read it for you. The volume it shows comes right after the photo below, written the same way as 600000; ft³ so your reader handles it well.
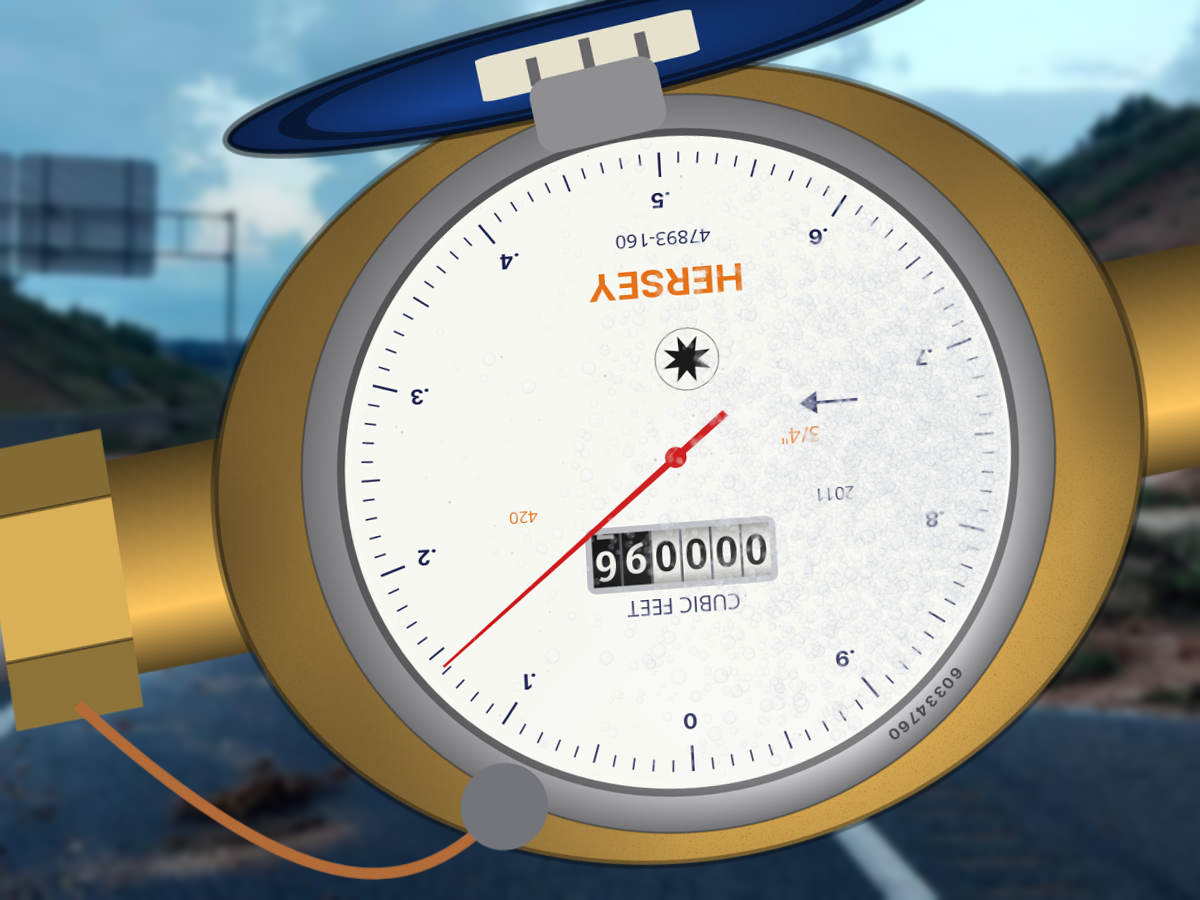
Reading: 96.14; ft³
